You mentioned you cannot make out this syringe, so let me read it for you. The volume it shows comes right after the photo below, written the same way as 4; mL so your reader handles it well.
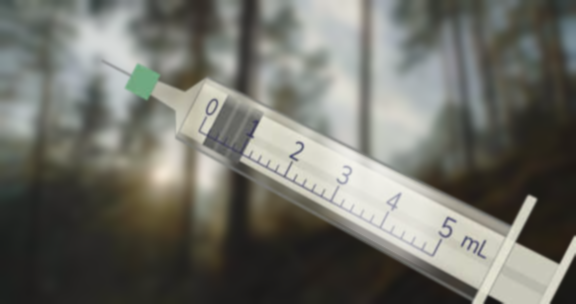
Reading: 0.2; mL
